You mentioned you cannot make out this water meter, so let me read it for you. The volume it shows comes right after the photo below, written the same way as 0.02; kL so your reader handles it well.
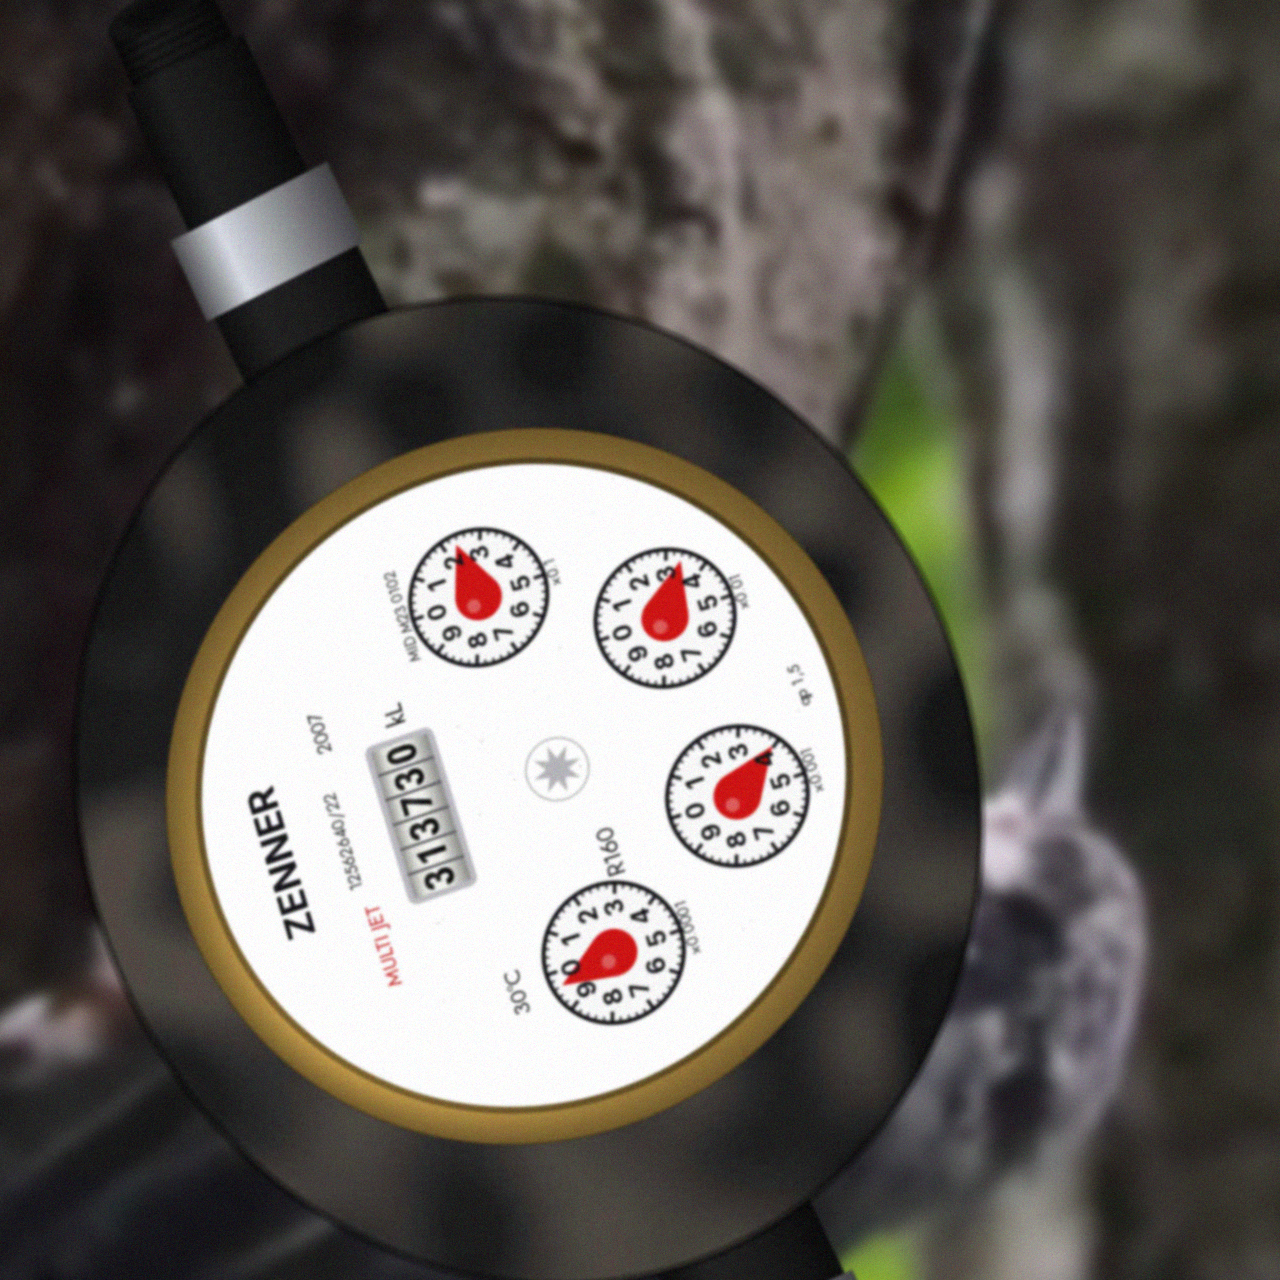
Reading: 313730.2339; kL
